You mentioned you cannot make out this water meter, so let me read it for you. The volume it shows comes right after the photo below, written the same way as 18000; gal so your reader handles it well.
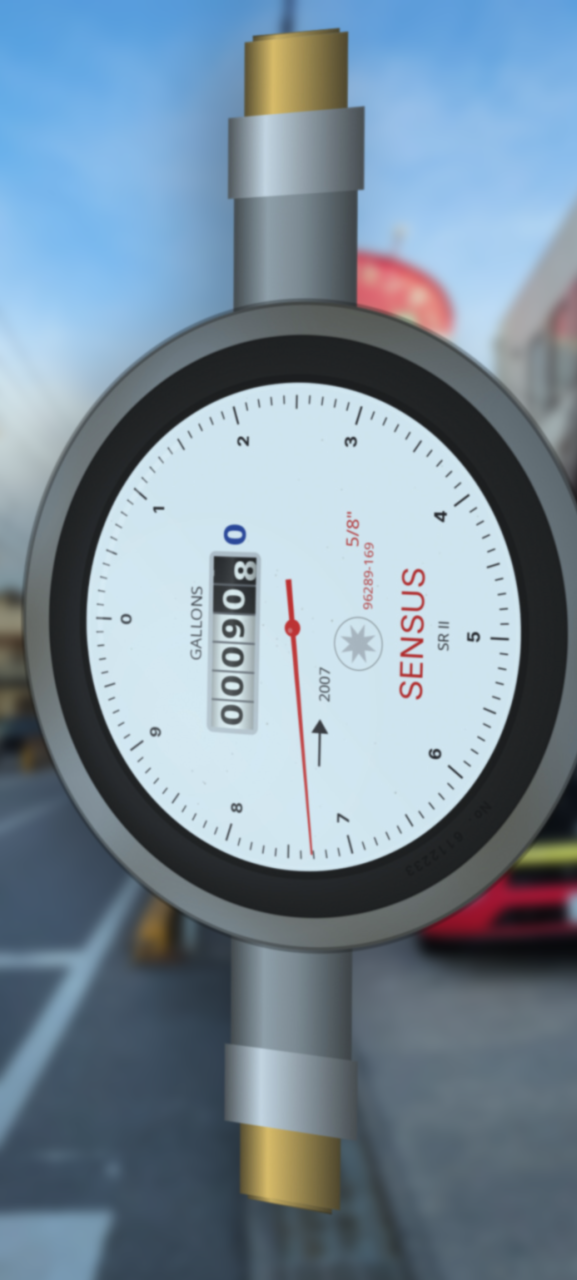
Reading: 9077.3; gal
